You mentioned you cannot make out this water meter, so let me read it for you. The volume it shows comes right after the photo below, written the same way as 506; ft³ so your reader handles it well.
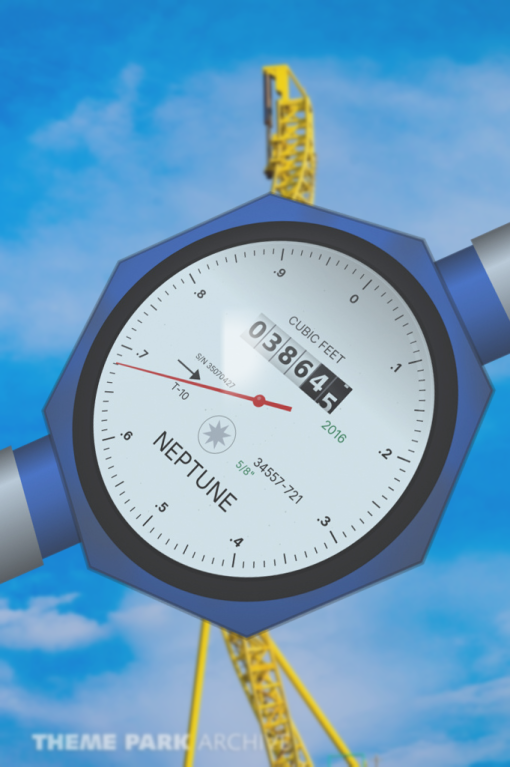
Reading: 38644.68; ft³
